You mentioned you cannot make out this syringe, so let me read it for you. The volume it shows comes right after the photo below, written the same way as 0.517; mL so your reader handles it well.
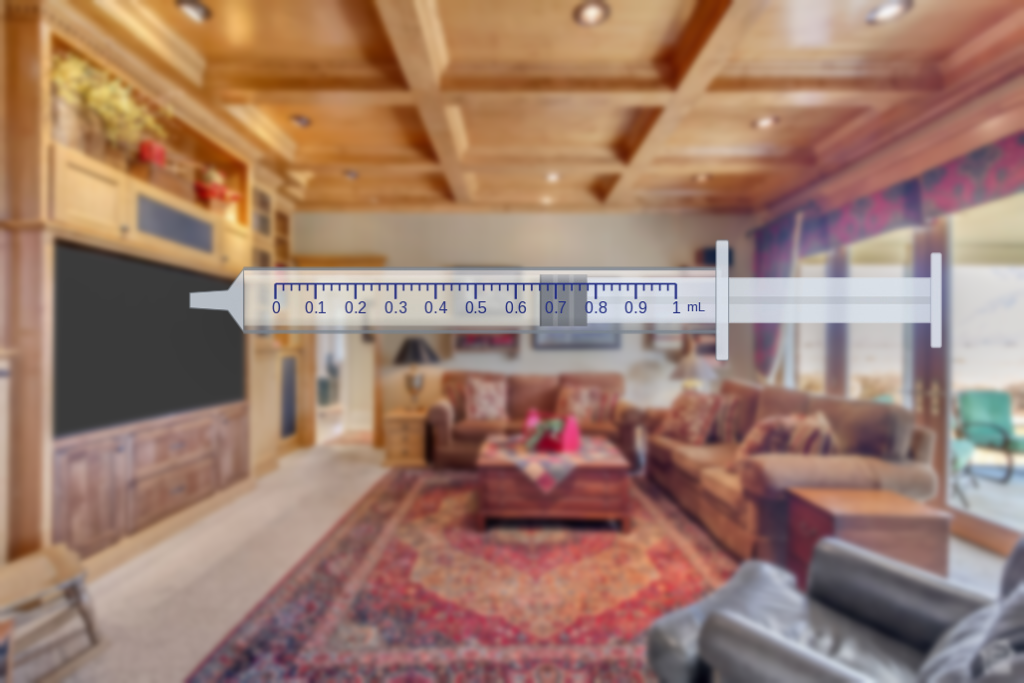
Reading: 0.66; mL
